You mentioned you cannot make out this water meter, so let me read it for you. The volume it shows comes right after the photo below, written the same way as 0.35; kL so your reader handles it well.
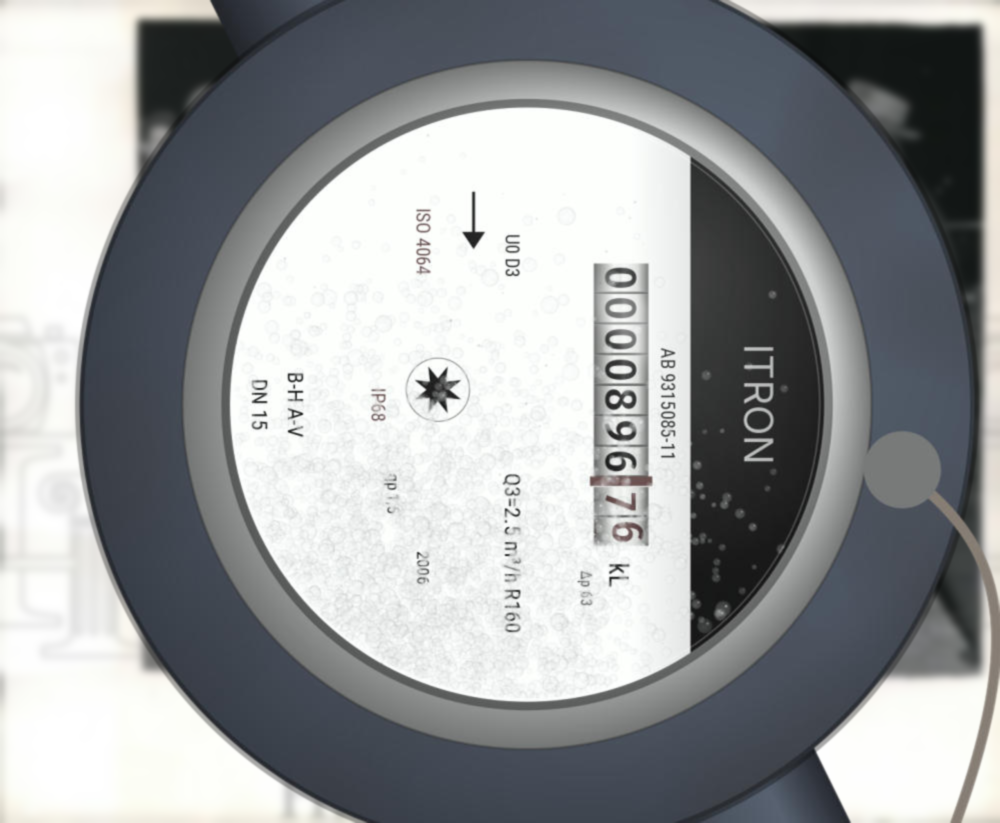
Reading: 896.76; kL
